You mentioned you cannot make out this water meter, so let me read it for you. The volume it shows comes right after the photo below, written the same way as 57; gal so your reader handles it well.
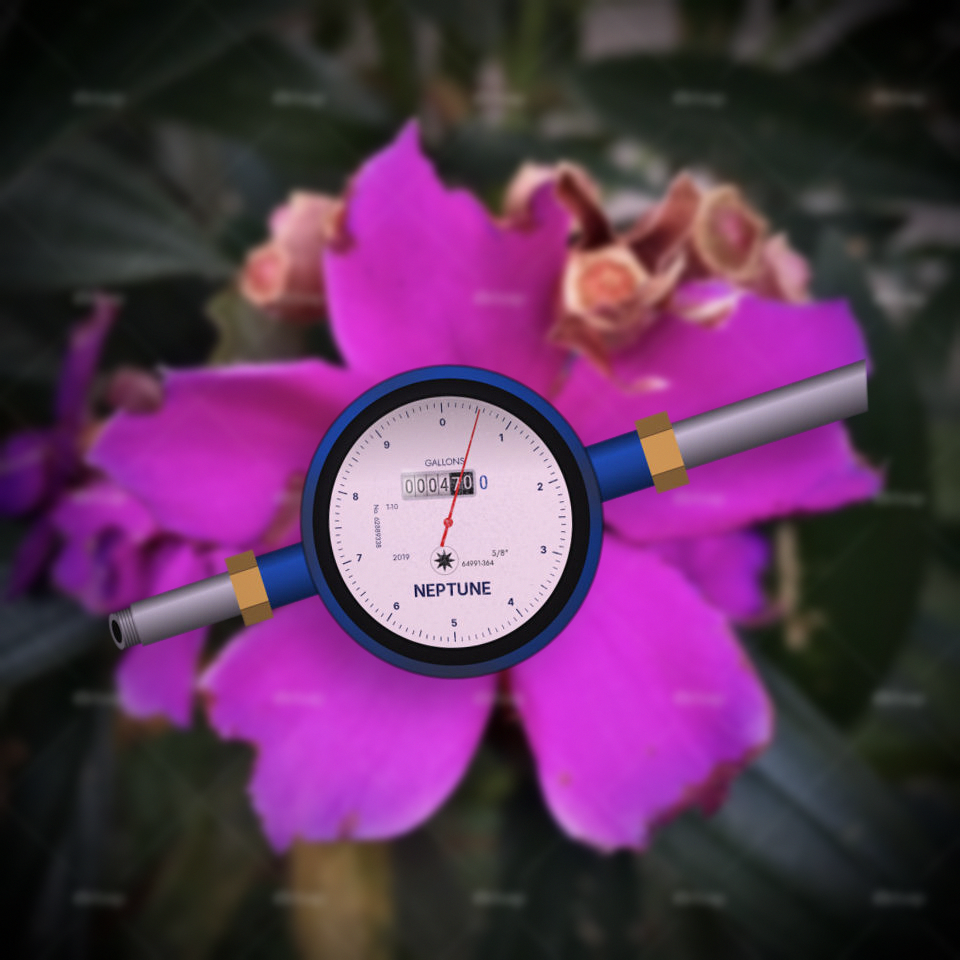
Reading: 4700.5; gal
